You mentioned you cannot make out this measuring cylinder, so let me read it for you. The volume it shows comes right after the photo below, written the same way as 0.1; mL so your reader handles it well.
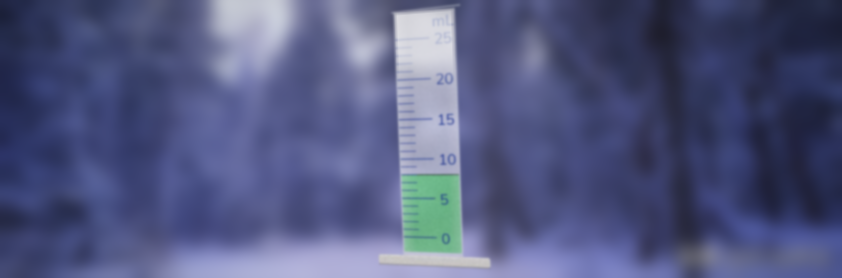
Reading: 8; mL
